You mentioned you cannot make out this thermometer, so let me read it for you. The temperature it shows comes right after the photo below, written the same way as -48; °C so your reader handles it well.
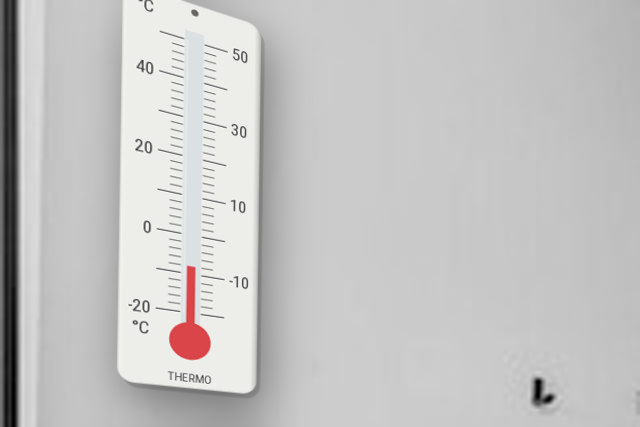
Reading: -8; °C
